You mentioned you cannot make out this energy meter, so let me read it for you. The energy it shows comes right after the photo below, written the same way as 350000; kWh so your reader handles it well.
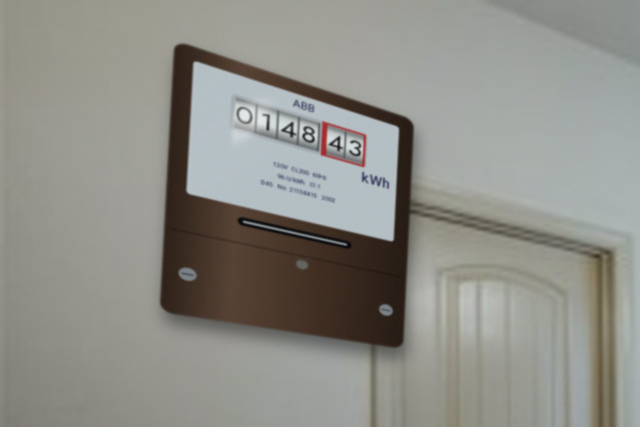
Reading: 148.43; kWh
